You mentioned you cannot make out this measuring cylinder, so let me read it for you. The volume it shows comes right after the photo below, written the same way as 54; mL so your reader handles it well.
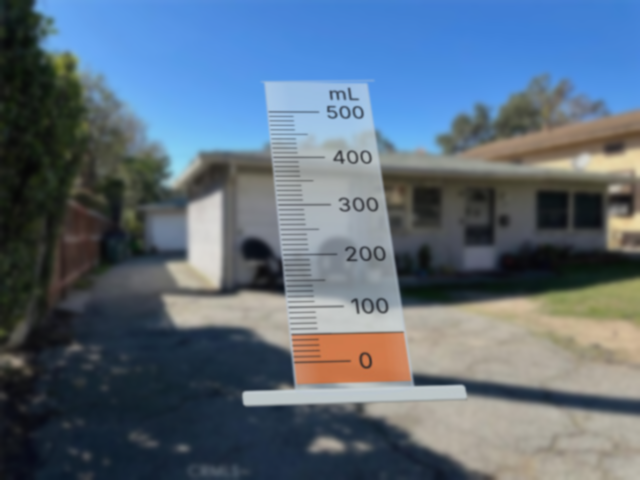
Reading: 50; mL
